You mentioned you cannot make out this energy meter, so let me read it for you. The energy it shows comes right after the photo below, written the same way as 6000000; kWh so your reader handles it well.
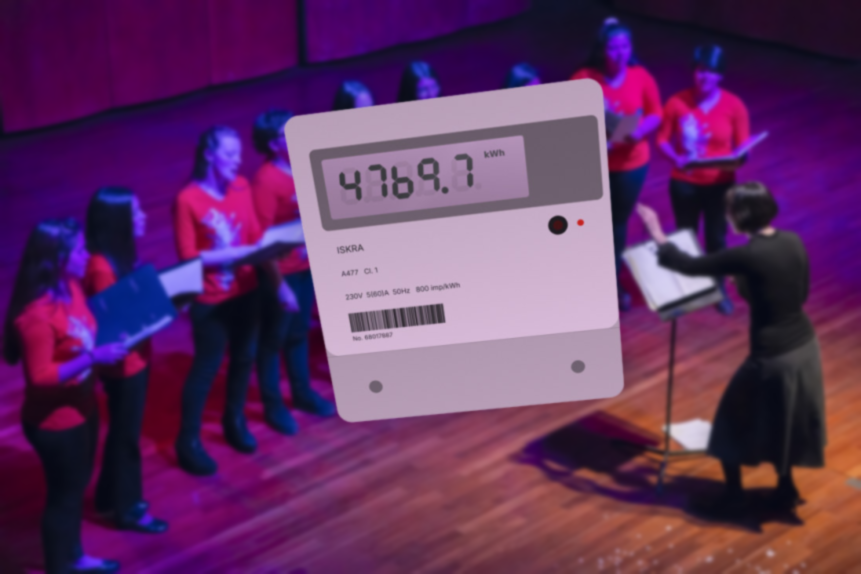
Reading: 4769.7; kWh
